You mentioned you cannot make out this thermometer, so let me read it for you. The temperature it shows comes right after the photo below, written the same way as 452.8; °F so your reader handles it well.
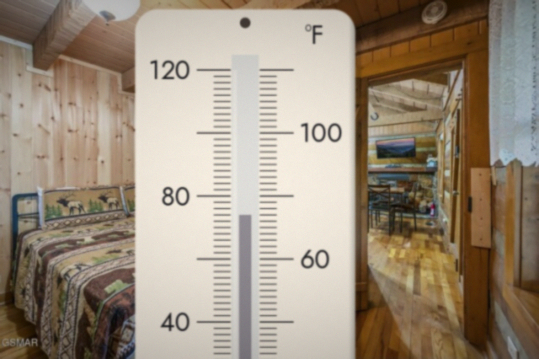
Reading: 74; °F
